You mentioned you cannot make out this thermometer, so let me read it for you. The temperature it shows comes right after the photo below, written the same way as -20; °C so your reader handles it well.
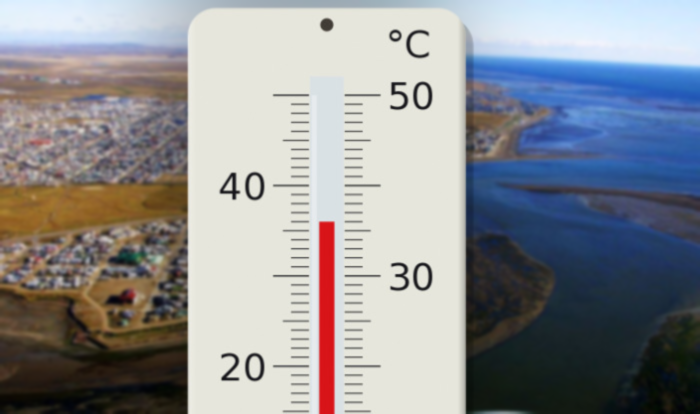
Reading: 36; °C
